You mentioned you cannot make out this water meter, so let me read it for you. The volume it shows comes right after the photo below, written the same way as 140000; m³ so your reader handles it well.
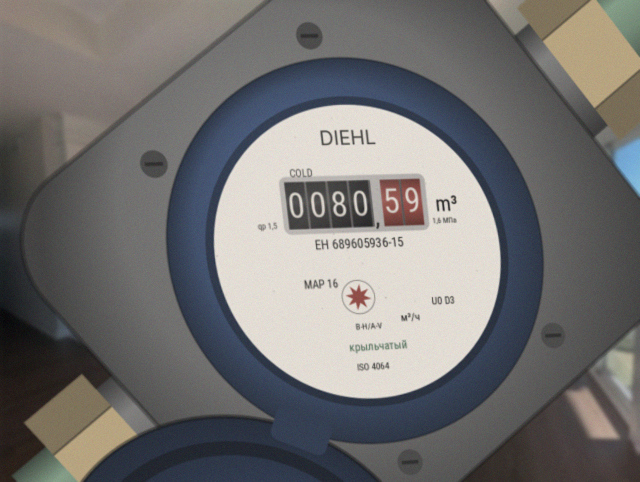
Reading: 80.59; m³
